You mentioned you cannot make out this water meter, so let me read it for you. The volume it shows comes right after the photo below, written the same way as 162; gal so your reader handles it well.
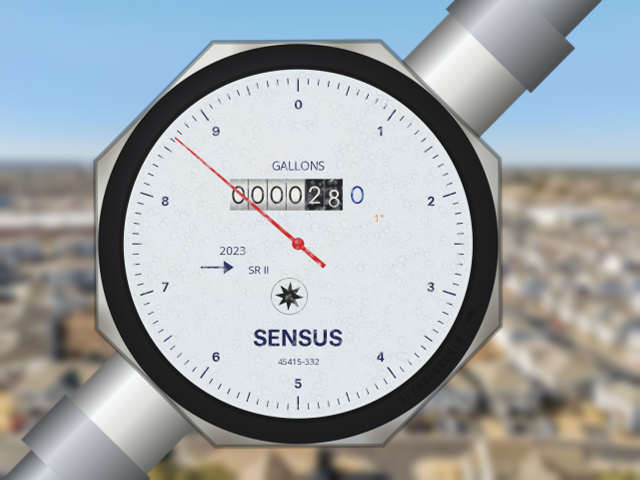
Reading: 278.6; gal
